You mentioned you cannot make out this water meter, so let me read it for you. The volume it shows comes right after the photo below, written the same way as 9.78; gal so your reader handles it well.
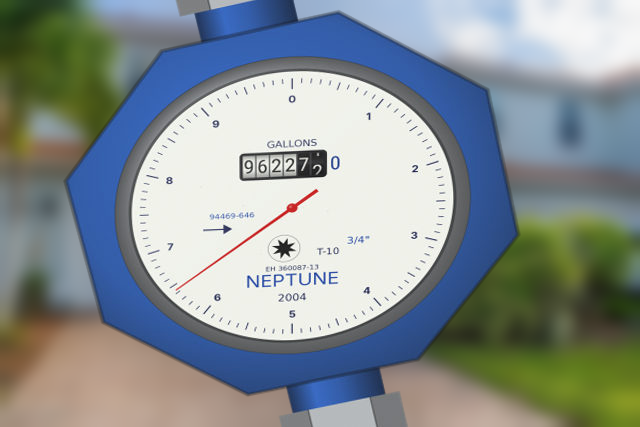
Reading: 9622716.4; gal
